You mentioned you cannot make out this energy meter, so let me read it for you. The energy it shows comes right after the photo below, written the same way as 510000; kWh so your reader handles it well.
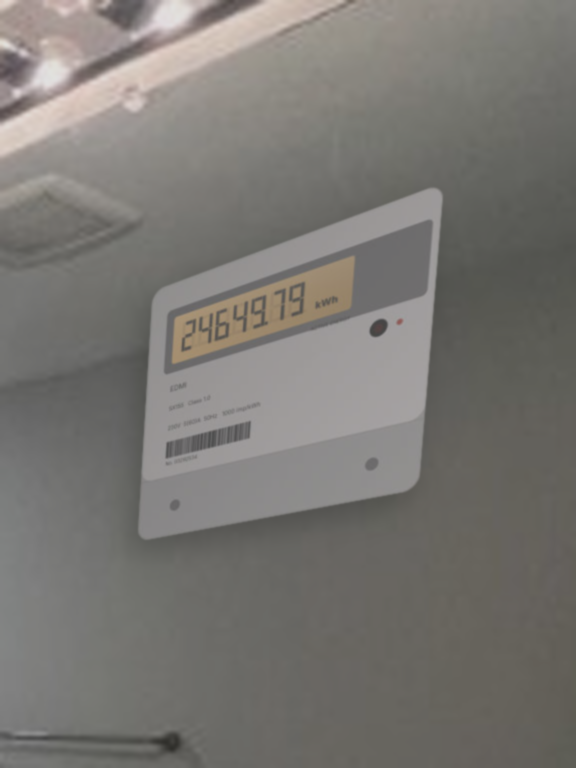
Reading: 24649.79; kWh
